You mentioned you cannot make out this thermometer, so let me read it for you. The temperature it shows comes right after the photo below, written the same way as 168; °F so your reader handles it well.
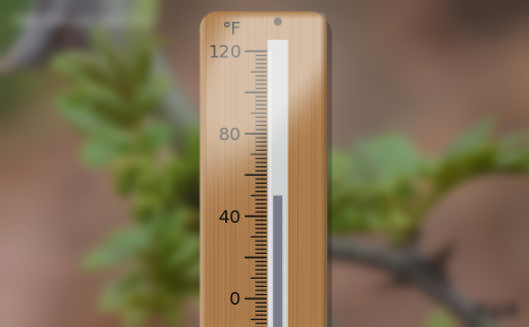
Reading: 50; °F
